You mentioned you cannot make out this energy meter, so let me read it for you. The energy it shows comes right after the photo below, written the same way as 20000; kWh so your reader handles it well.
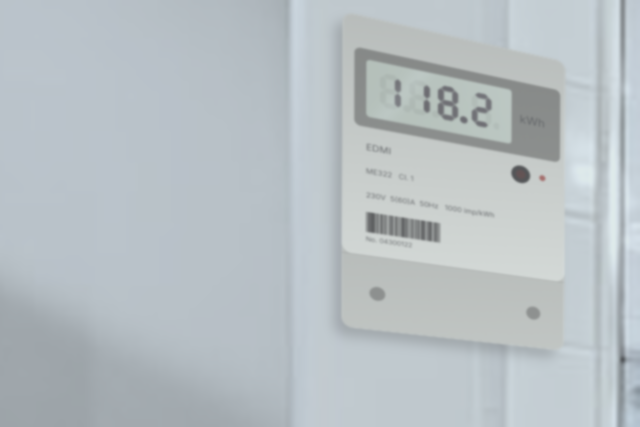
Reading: 118.2; kWh
